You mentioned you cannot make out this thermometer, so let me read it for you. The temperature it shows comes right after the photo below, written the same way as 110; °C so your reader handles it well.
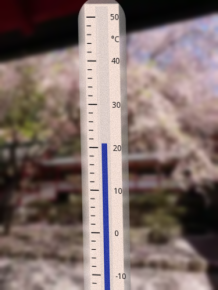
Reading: 21; °C
